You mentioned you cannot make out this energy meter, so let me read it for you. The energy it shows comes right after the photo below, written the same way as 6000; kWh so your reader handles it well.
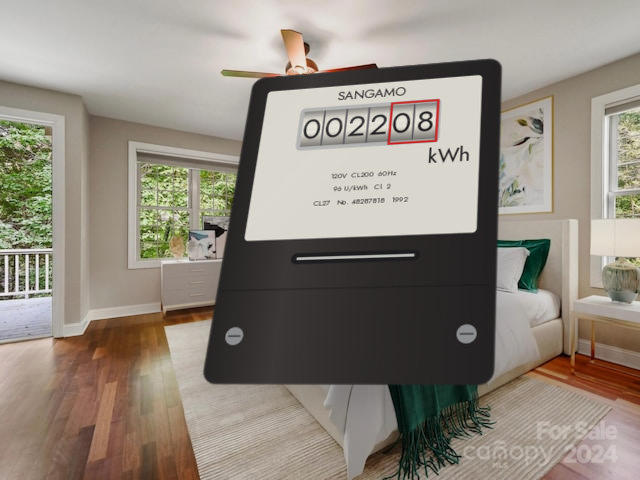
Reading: 22.08; kWh
